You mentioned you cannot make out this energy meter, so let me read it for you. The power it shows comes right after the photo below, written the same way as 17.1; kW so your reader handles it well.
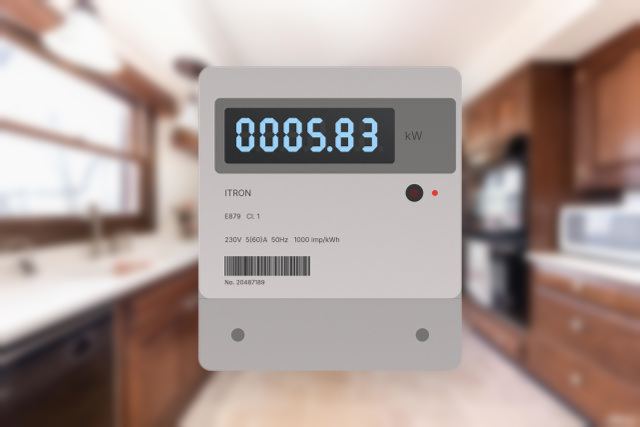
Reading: 5.83; kW
